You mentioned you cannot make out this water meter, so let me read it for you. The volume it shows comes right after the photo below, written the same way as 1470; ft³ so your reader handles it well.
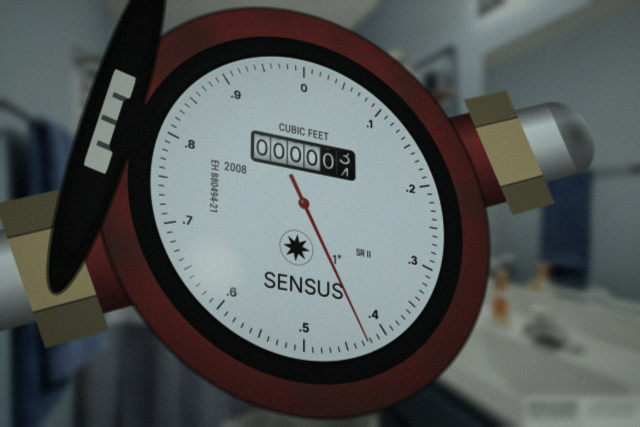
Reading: 3.42; ft³
